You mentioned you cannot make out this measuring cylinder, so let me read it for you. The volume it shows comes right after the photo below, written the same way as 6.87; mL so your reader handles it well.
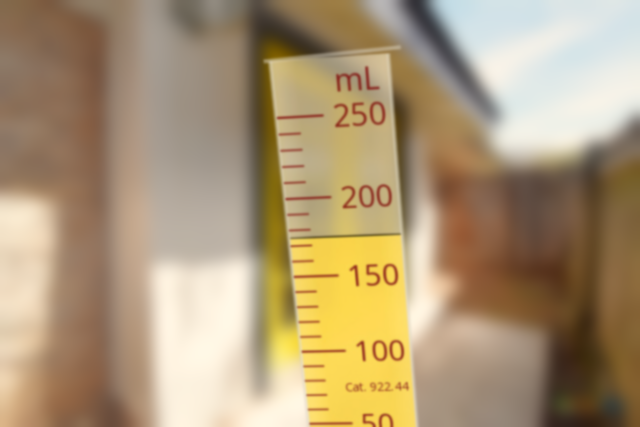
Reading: 175; mL
